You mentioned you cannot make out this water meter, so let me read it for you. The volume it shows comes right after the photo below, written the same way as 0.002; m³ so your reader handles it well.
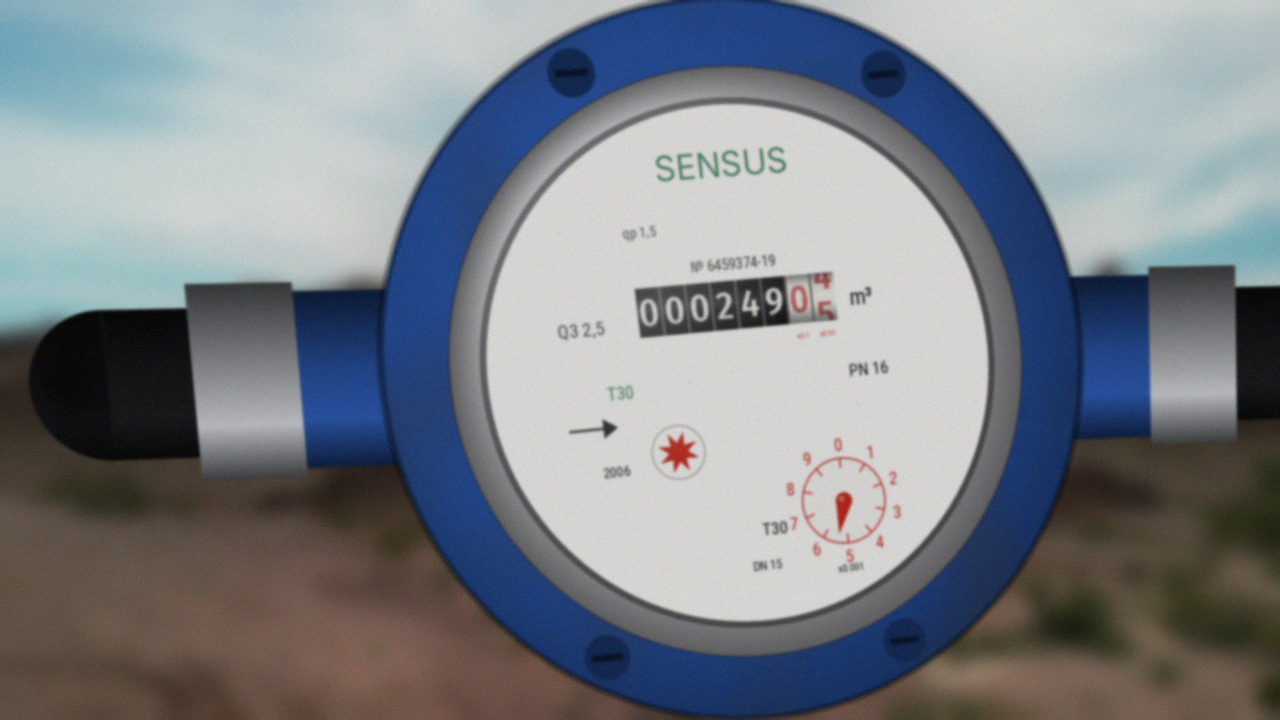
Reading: 249.045; m³
